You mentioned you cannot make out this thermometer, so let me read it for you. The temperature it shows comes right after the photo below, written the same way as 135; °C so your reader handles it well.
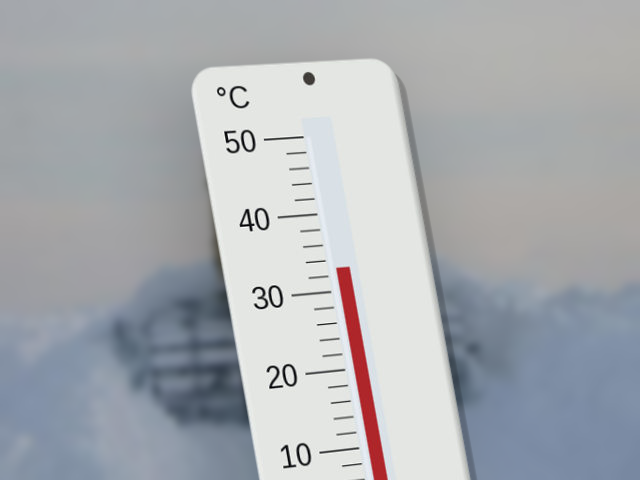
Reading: 33; °C
